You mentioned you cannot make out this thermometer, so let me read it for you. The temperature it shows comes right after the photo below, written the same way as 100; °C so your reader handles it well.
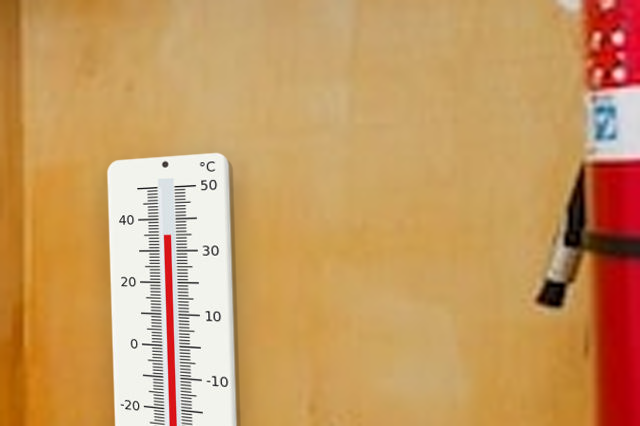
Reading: 35; °C
